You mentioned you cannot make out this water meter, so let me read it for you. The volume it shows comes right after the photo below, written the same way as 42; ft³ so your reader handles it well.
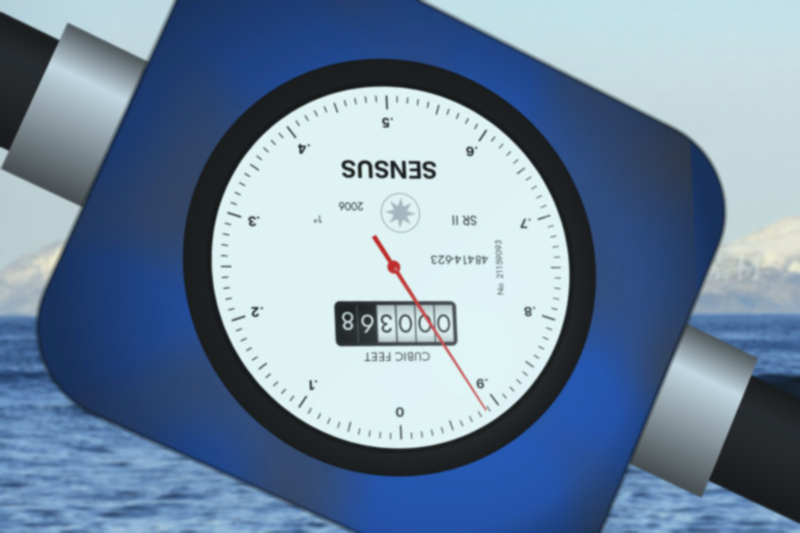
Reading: 367.91; ft³
